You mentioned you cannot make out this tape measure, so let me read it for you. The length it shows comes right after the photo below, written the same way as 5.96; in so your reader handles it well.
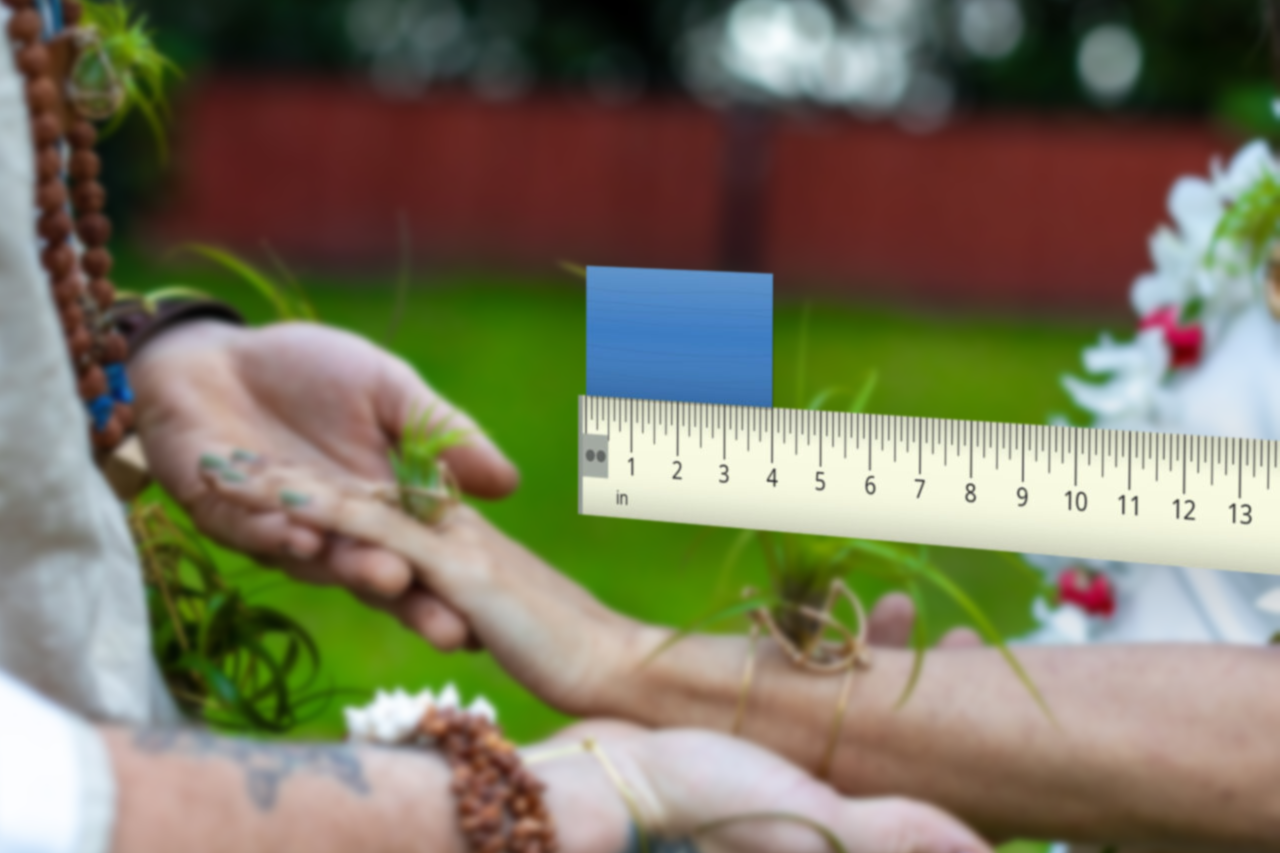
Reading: 4; in
